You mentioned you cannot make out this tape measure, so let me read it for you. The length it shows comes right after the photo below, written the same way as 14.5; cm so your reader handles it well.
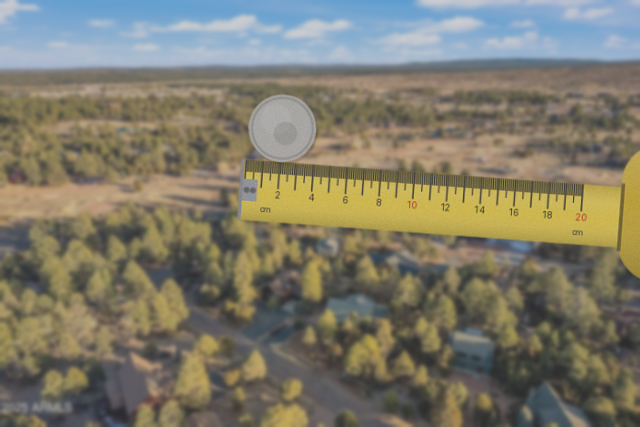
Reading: 4; cm
